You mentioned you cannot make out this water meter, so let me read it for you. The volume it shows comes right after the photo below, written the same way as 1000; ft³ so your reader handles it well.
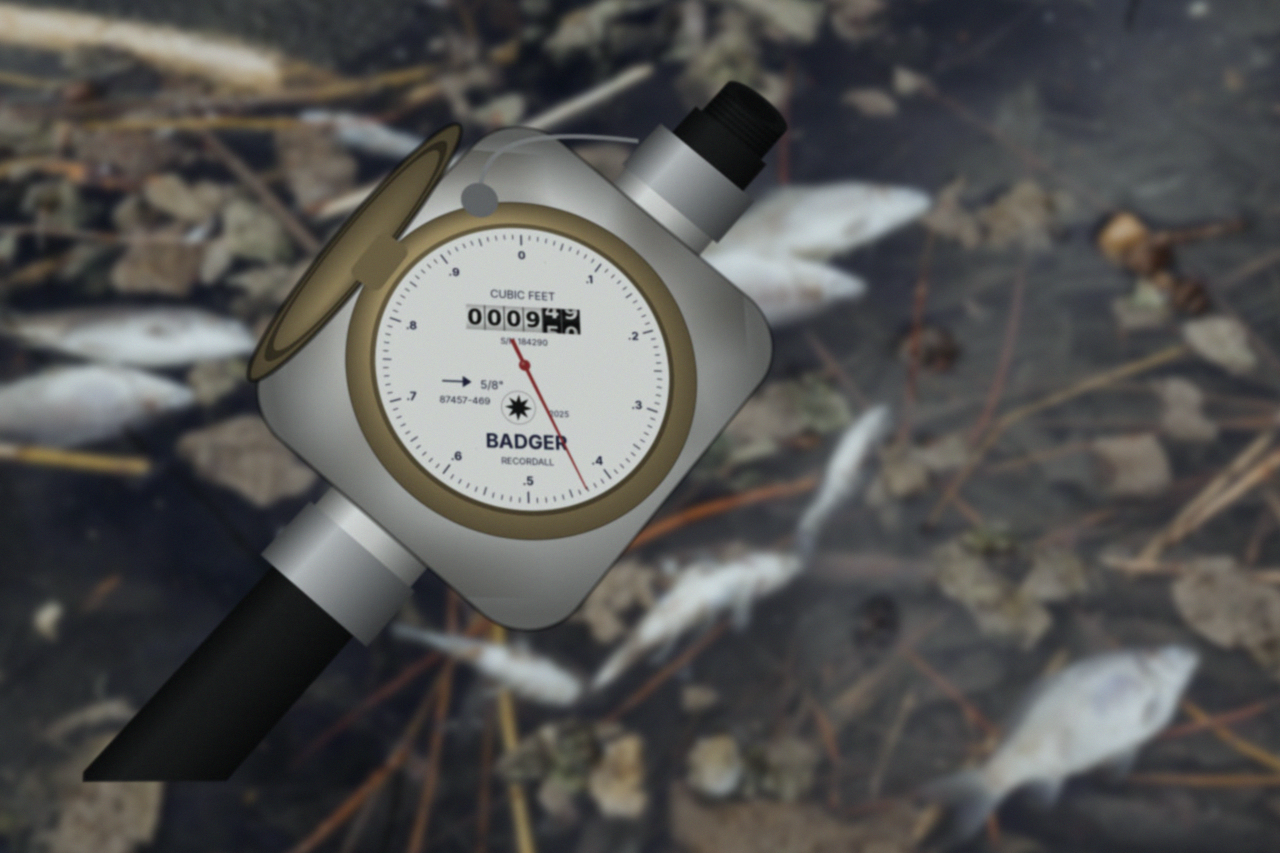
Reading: 949.43; ft³
